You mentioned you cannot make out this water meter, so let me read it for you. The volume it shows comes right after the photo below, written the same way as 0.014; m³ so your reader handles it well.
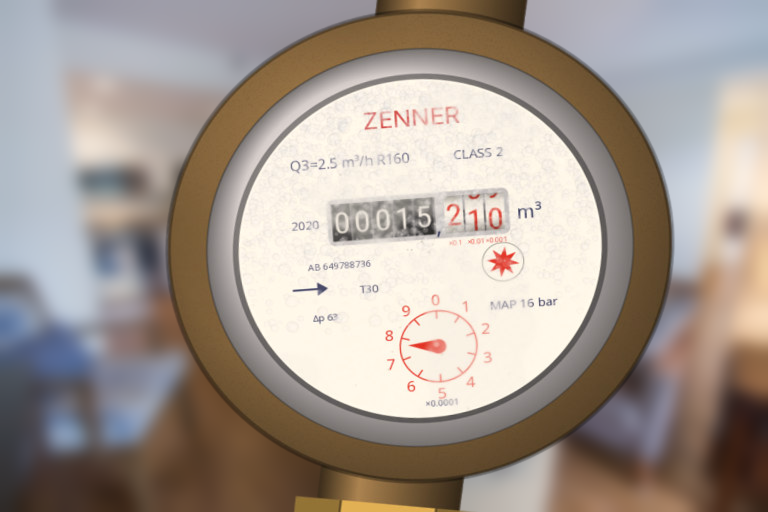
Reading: 15.2097; m³
